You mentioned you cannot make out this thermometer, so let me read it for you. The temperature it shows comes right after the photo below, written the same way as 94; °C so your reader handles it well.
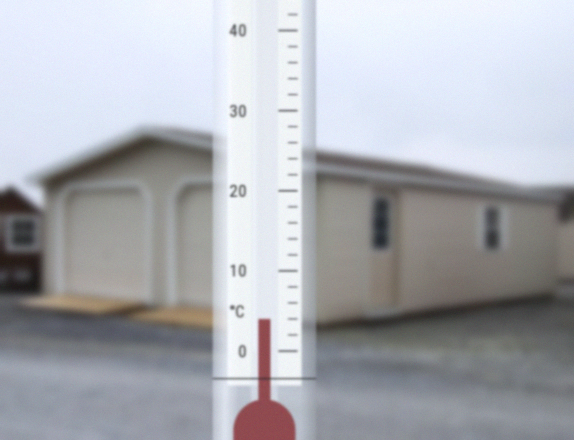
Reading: 4; °C
